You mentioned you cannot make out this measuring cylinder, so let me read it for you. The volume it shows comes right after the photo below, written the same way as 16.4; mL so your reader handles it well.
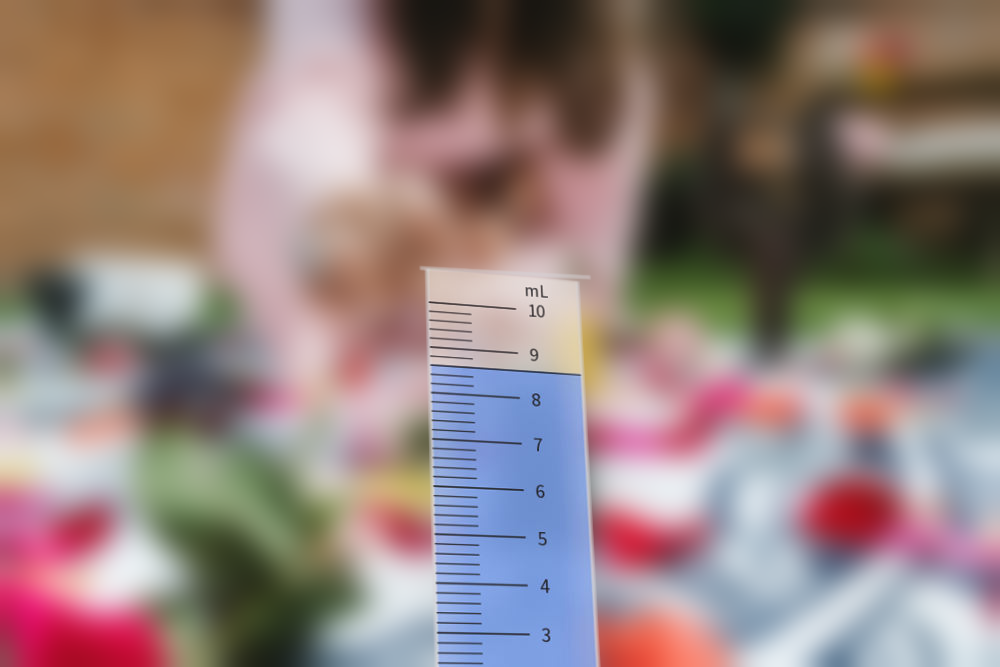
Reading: 8.6; mL
